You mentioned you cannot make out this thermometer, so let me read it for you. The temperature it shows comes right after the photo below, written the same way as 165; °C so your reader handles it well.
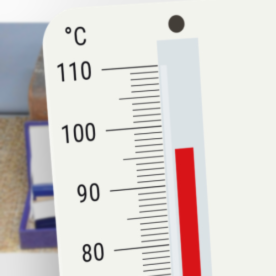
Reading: 96; °C
